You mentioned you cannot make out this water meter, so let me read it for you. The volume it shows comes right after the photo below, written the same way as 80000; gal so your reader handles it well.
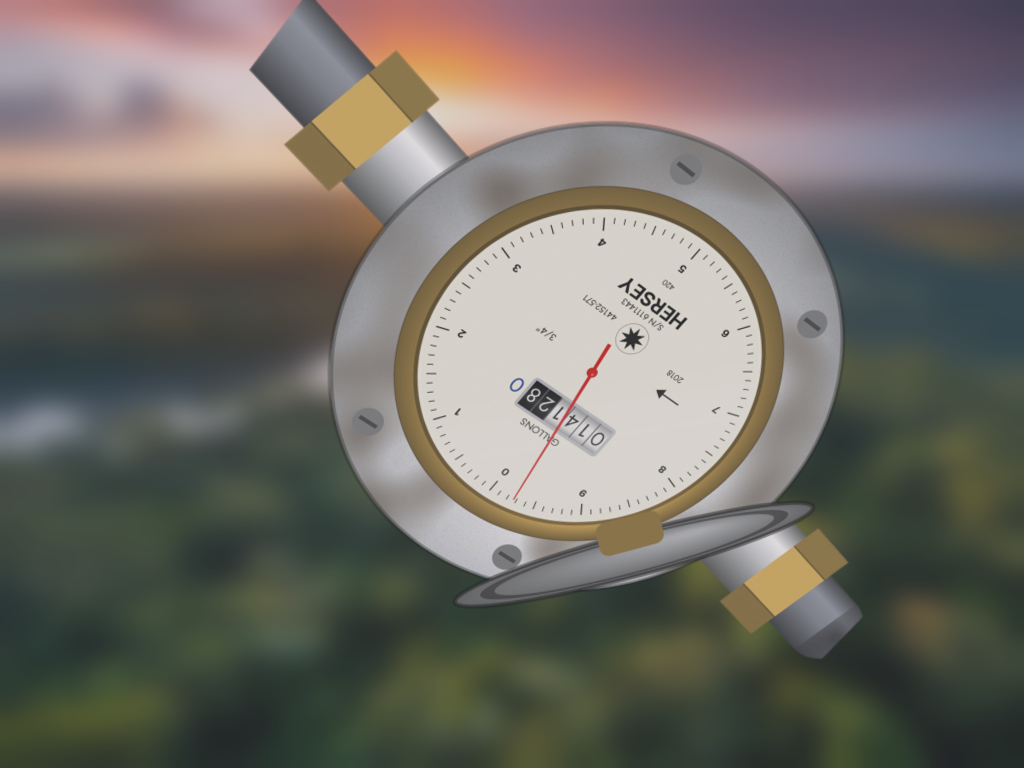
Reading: 141279.7; gal
